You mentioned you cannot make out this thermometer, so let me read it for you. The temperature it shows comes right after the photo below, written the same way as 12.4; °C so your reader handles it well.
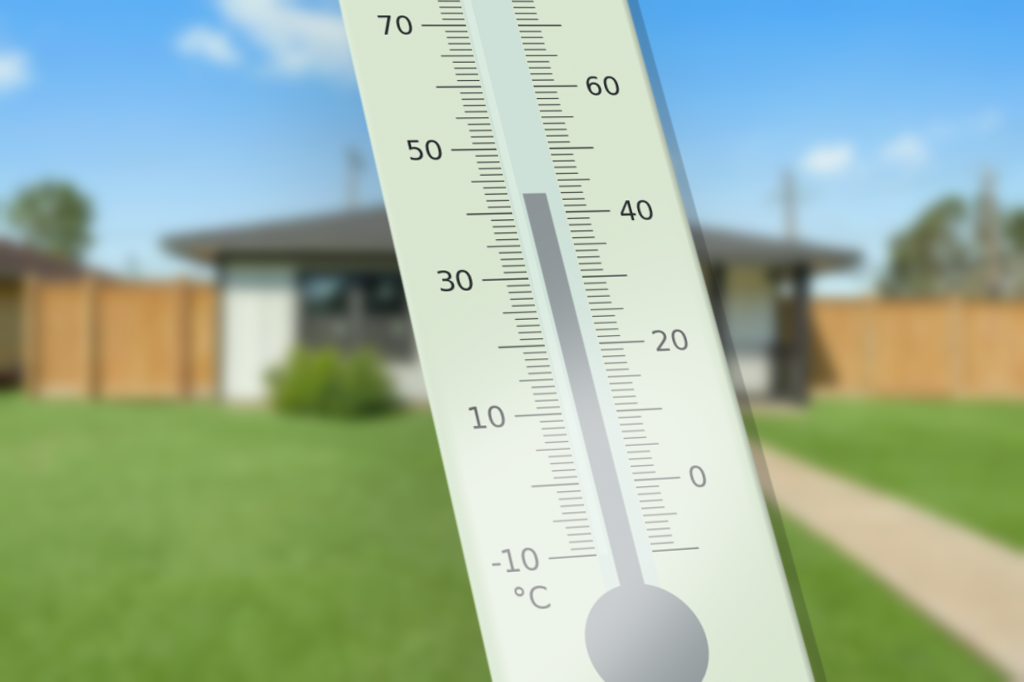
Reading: 43; °C
